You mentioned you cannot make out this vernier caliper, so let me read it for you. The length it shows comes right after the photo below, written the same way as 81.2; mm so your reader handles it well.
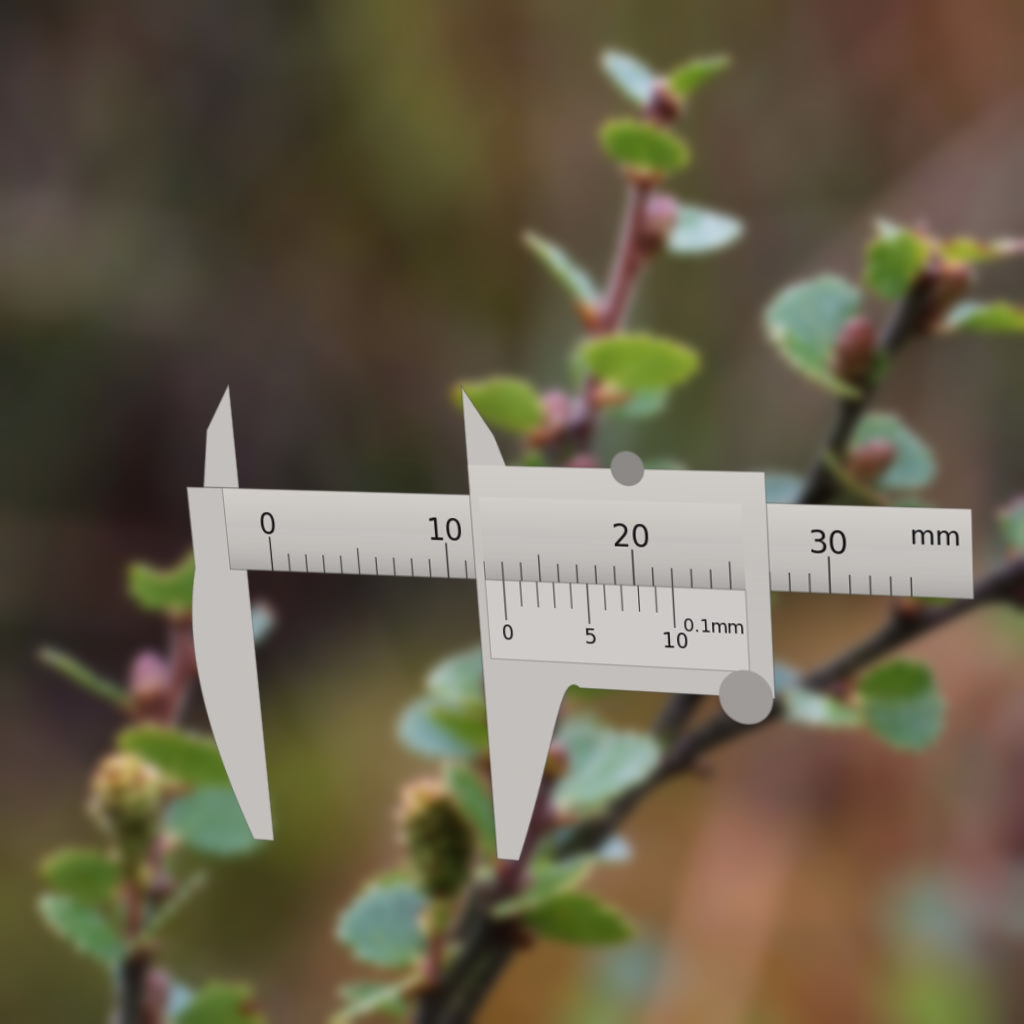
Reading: 13.0; mm
